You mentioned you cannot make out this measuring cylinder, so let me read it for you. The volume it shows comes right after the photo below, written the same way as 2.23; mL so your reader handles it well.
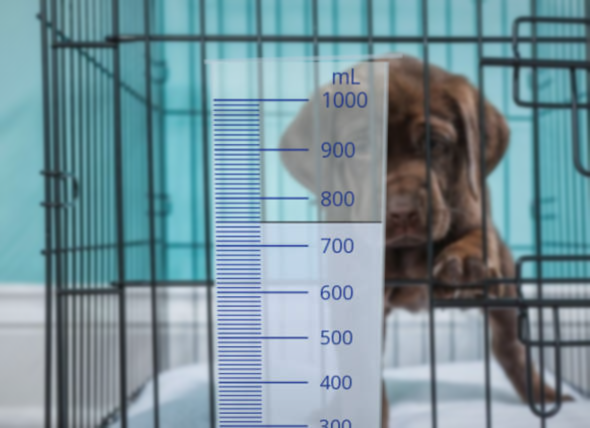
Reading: 750; mL
